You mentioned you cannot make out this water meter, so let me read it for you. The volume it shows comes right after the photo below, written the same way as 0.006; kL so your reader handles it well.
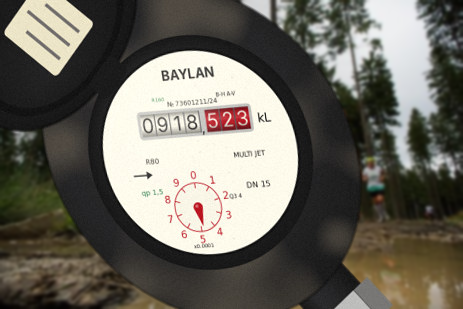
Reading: 918.5234; kL
